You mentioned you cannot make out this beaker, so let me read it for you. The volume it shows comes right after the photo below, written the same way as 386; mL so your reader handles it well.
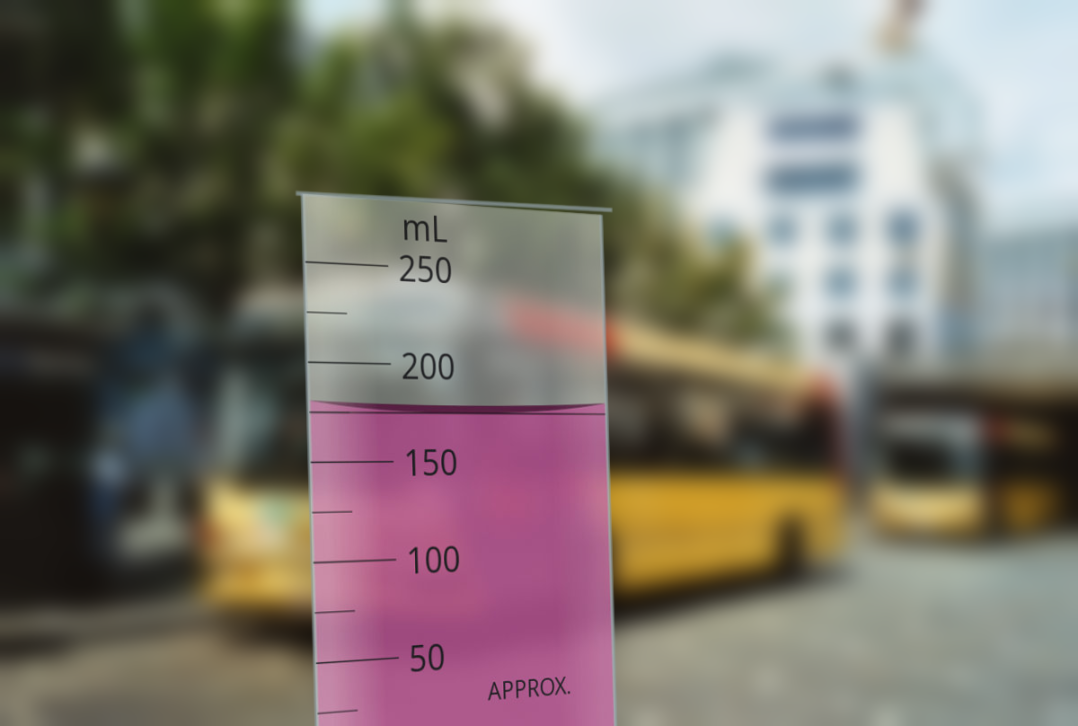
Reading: 175; mL
